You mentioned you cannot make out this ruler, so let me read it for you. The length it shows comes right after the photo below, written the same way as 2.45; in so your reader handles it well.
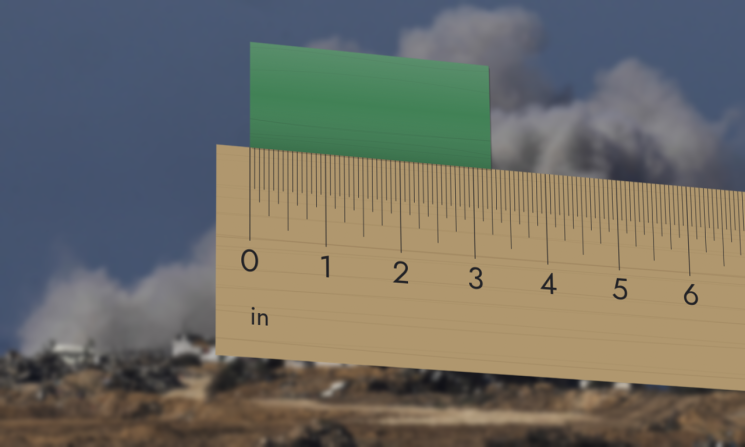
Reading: 3.25; in
